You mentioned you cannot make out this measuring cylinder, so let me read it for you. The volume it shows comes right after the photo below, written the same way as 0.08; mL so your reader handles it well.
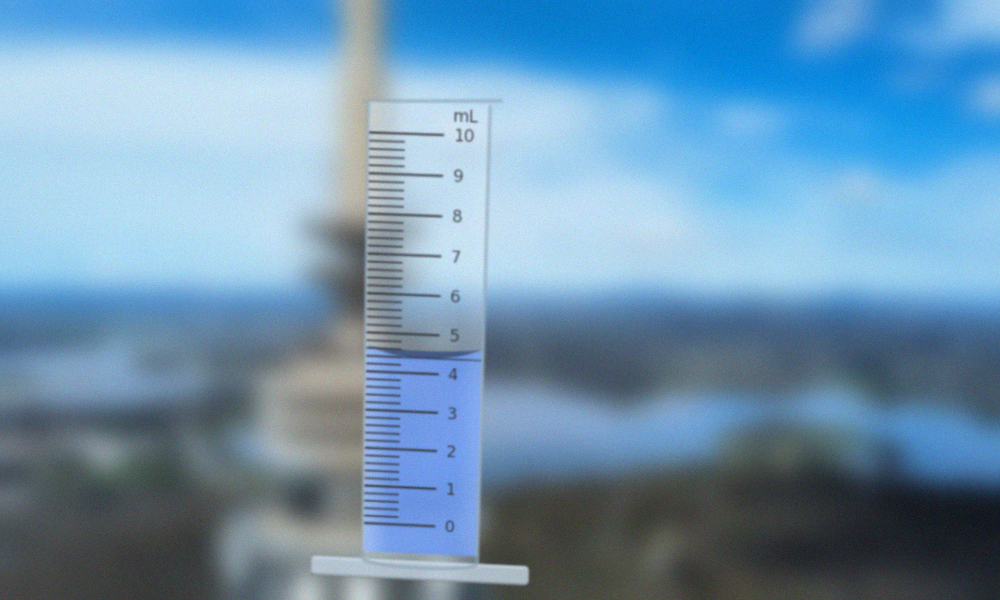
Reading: 4.4; mL
